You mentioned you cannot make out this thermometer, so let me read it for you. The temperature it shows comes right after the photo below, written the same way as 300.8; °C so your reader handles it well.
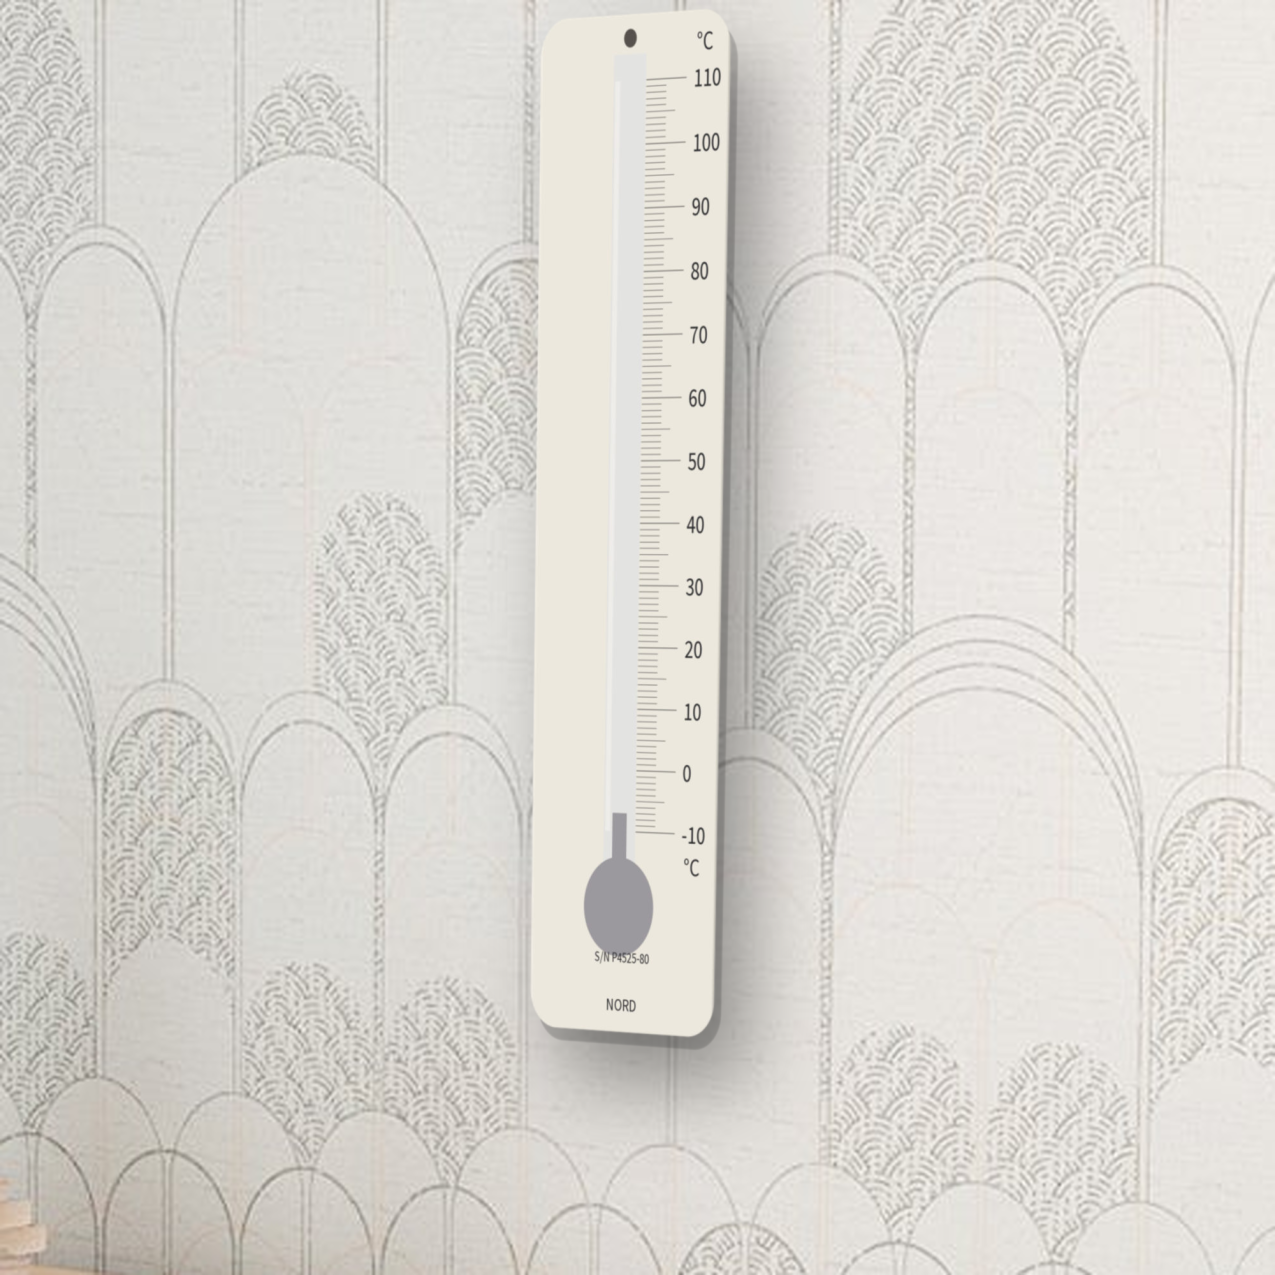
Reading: -7; °C
